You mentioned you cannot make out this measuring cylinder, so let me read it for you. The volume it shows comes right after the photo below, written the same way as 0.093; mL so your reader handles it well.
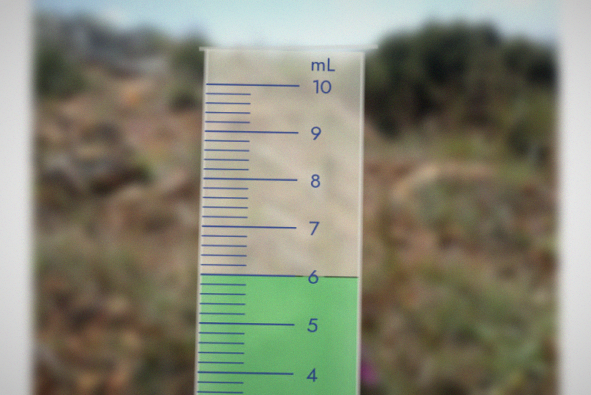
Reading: 6; mL
